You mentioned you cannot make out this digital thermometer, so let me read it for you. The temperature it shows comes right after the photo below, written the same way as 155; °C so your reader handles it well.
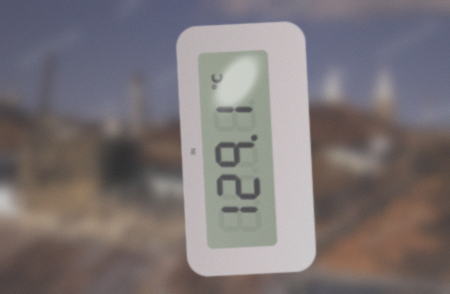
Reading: 129.1; °C
